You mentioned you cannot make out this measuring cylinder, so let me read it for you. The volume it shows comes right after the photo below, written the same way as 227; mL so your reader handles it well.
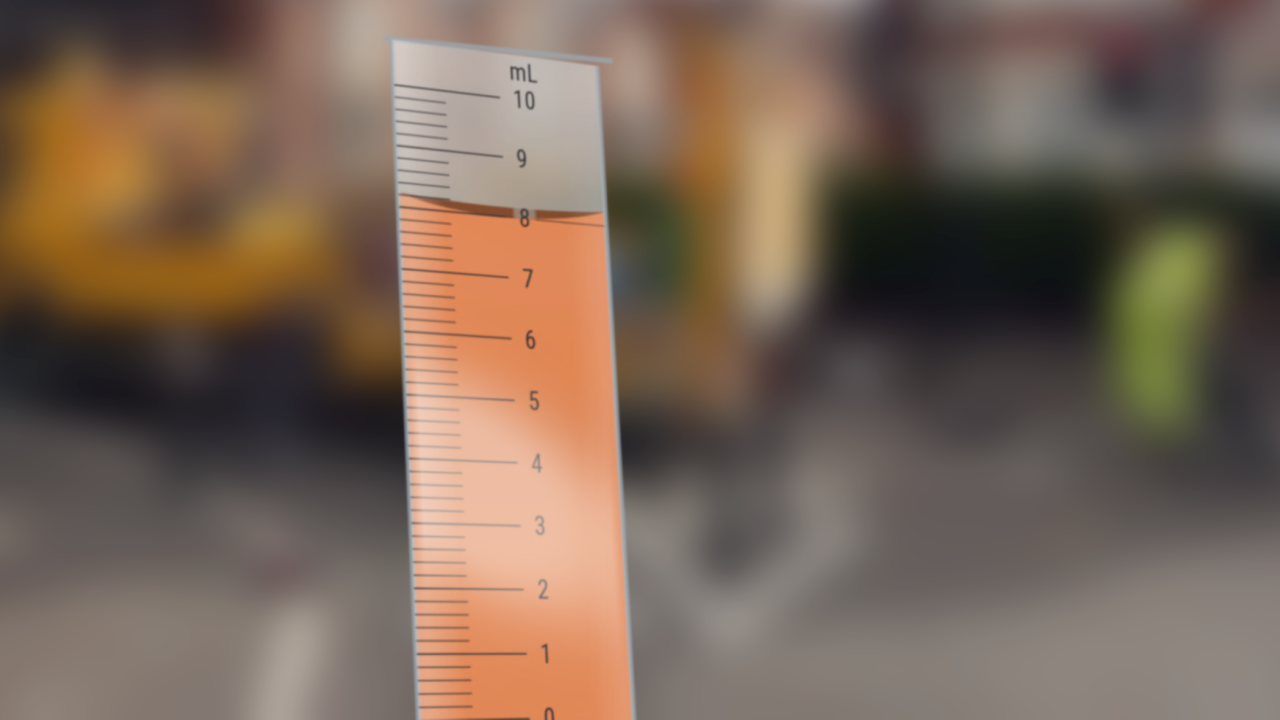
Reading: 8; mL
